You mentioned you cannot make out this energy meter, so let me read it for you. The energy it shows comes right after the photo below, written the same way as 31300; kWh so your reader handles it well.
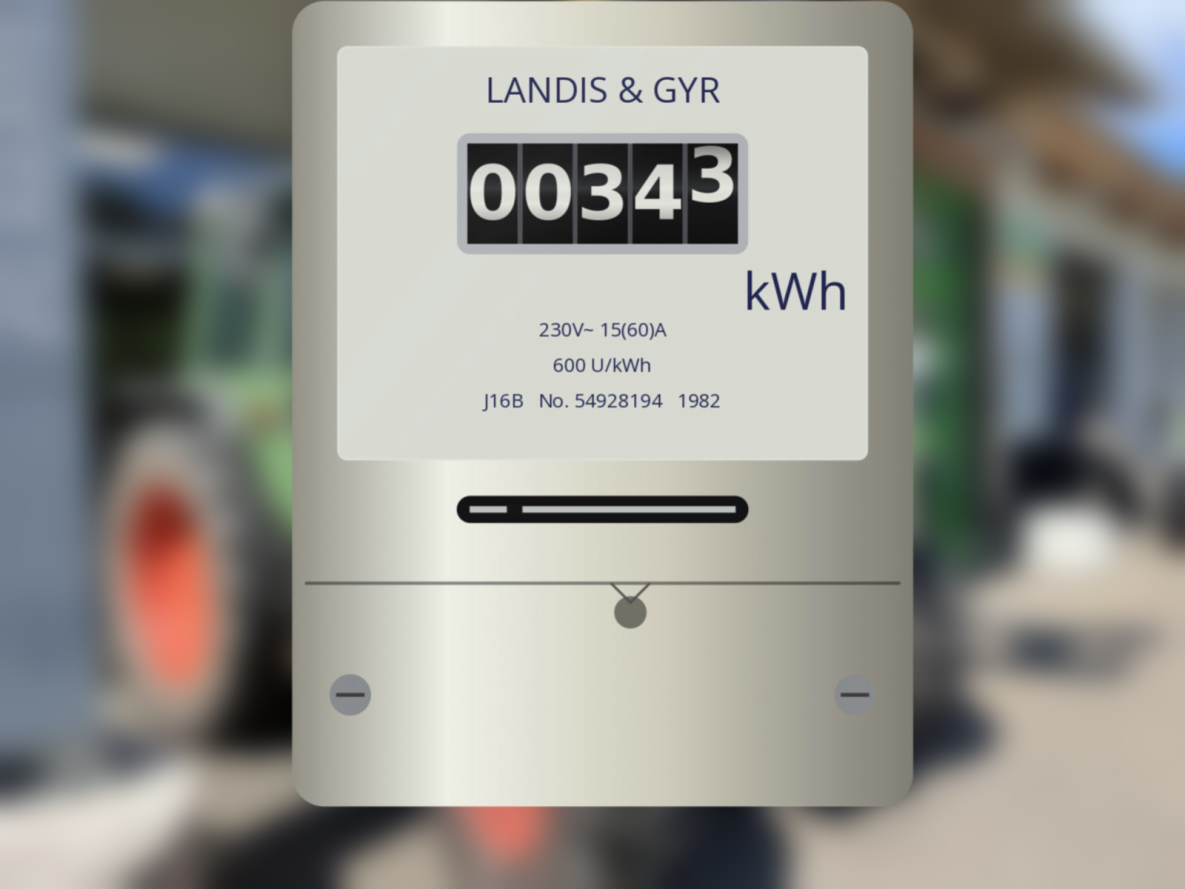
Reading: 343; kWh
